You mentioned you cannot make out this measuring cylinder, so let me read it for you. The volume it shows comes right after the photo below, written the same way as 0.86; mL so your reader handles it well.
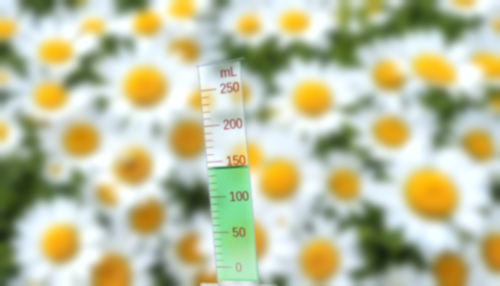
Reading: 140; mL
